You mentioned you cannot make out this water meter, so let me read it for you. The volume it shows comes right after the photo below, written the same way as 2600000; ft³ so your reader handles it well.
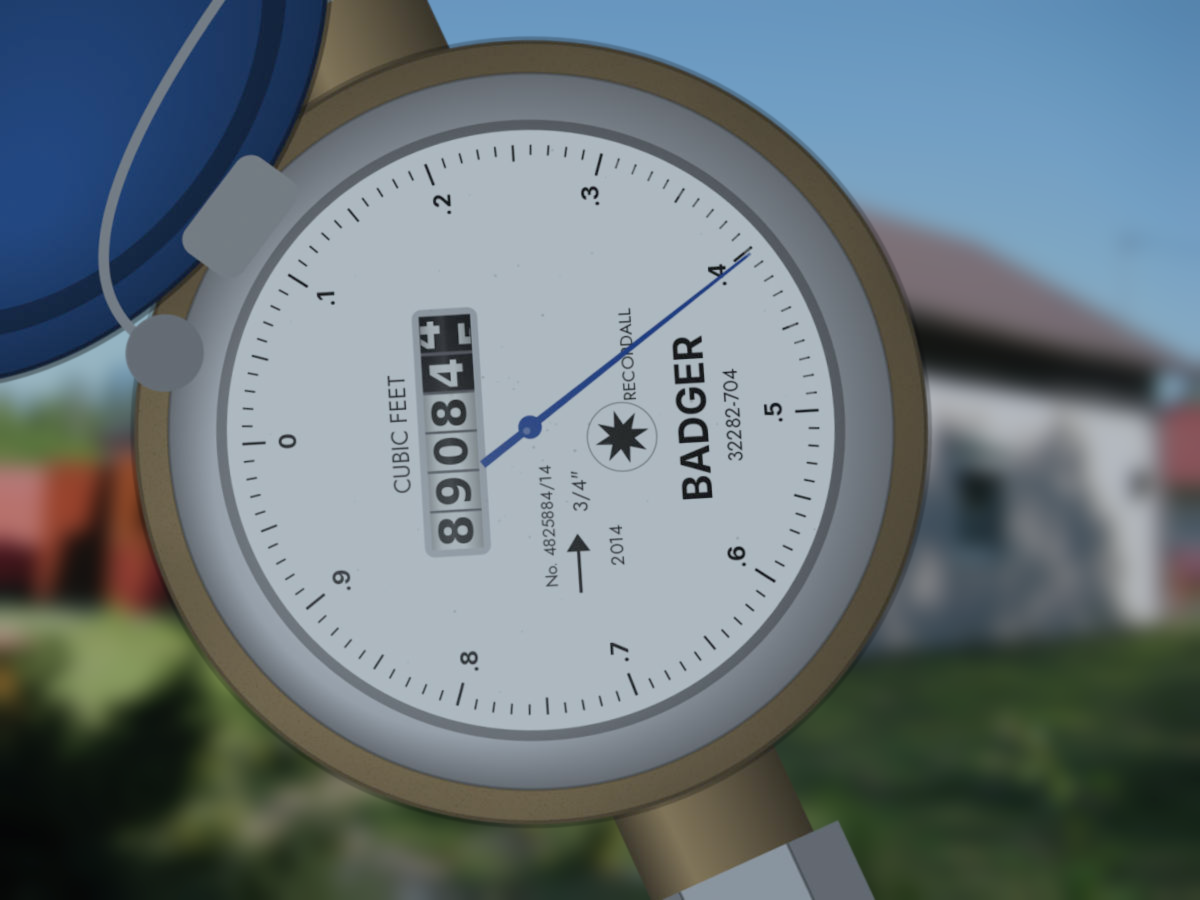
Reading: 890844.40; ft³
